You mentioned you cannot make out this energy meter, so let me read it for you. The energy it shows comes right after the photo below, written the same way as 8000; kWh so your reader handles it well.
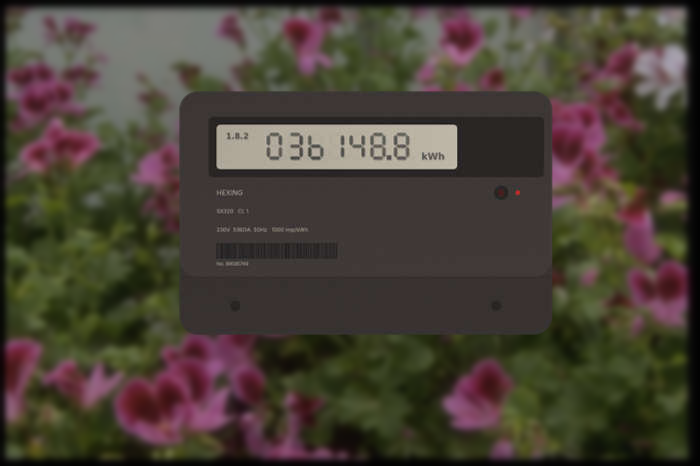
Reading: 36148.8; kWh
